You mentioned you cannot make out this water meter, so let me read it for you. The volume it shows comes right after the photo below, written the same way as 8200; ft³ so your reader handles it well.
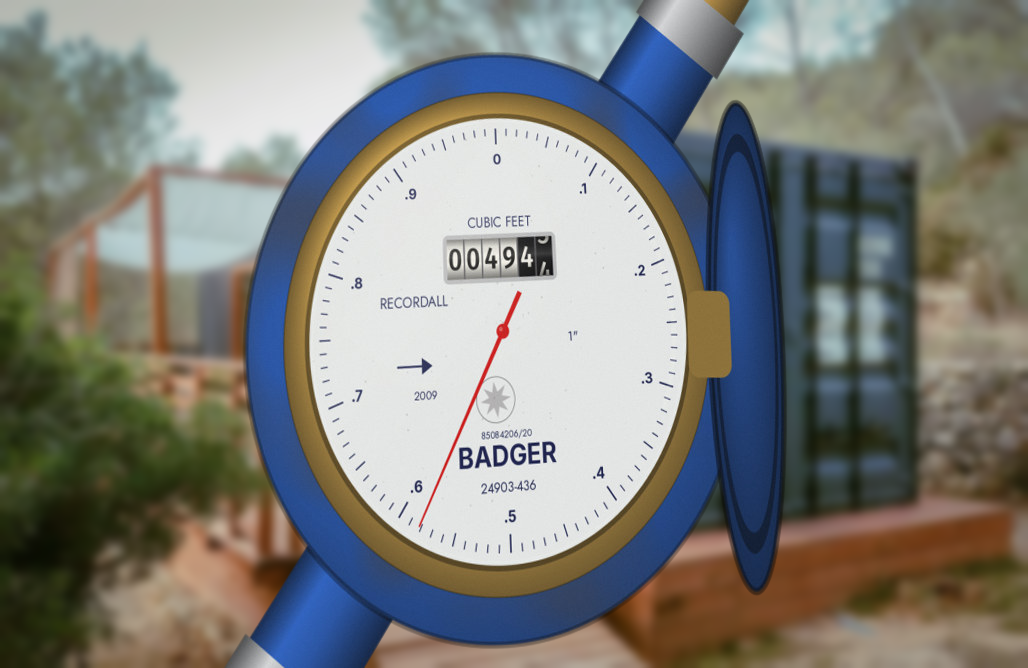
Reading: 4943.58; ft³
